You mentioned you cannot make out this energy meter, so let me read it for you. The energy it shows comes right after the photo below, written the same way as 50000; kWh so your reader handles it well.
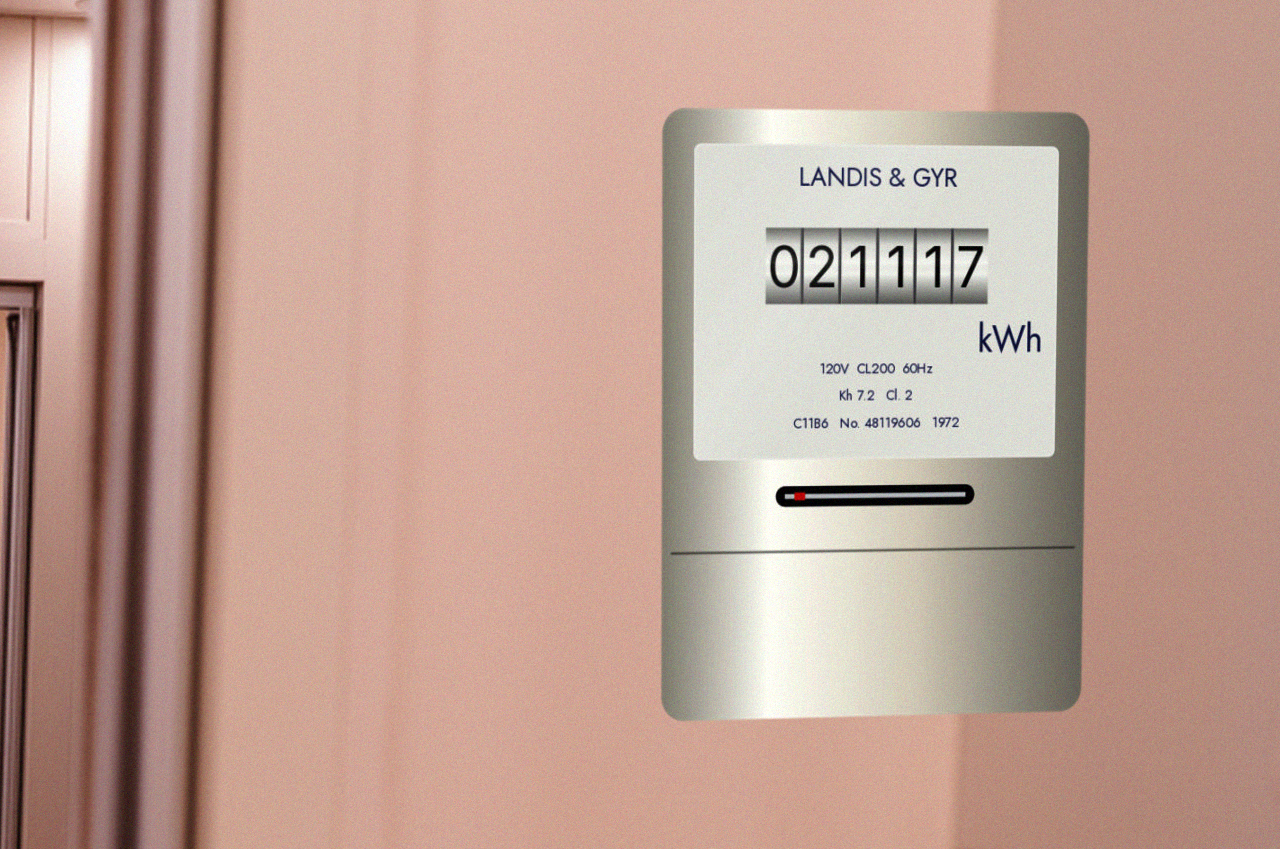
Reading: 21117; kWh
